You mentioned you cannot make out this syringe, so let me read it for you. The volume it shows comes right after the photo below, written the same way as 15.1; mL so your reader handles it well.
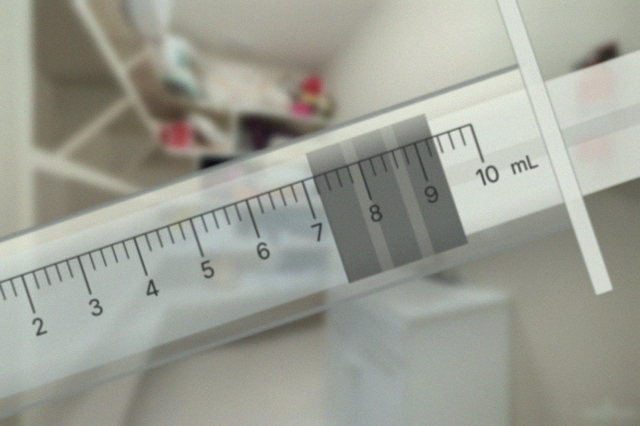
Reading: 7.2; mL
